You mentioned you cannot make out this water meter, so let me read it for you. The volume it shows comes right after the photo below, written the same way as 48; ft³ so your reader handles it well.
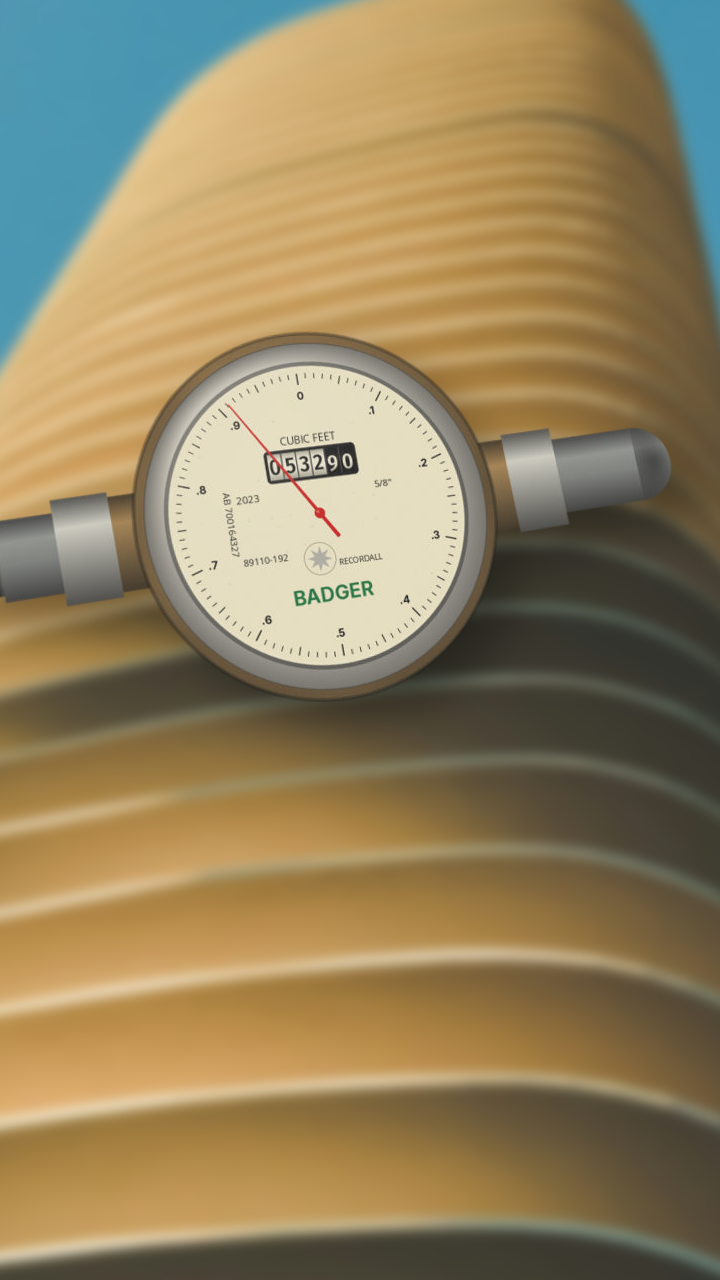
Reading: 53289.91; ft³
